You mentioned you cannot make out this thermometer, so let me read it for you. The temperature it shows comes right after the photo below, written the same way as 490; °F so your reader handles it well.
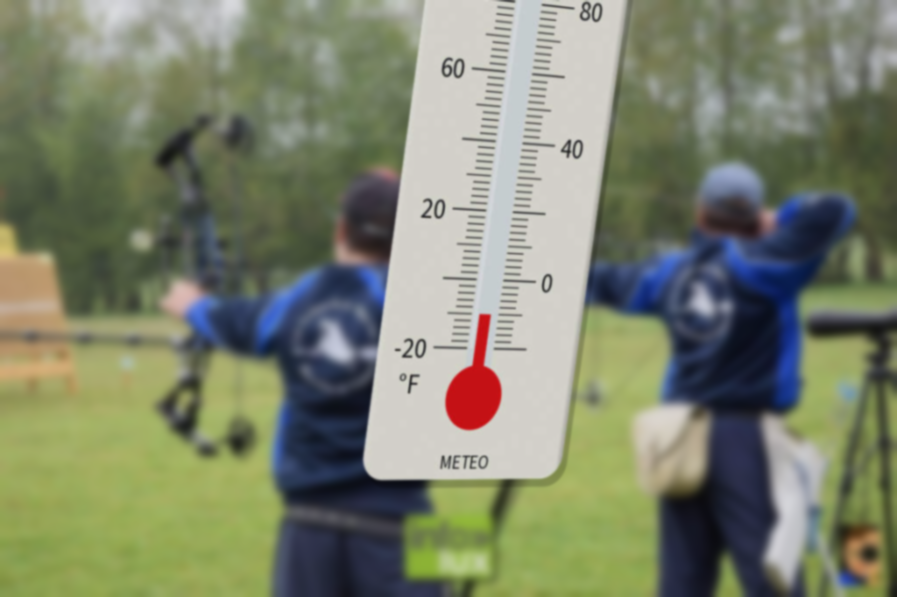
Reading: -10; °F
